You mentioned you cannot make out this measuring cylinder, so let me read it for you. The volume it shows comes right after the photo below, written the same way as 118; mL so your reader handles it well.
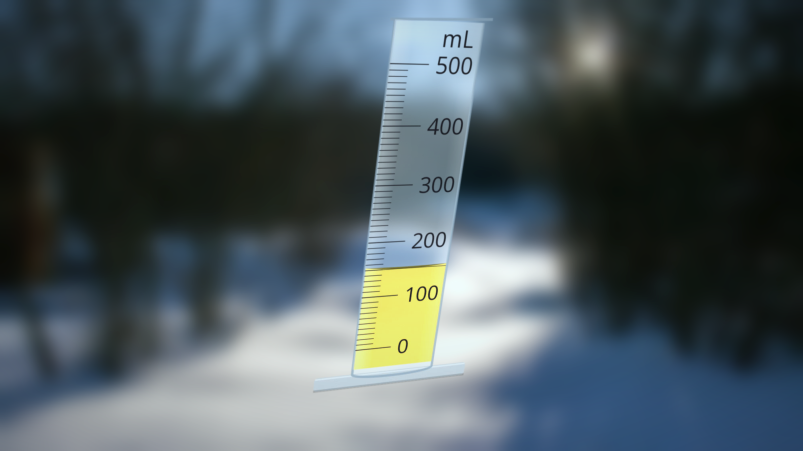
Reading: 150; mL
